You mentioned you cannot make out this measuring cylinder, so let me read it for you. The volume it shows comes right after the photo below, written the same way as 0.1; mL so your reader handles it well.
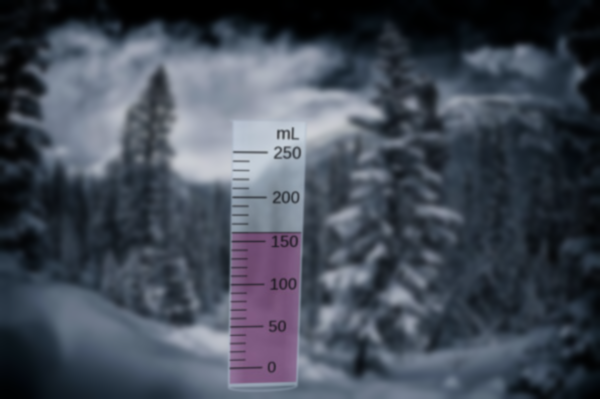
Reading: 160; mL
